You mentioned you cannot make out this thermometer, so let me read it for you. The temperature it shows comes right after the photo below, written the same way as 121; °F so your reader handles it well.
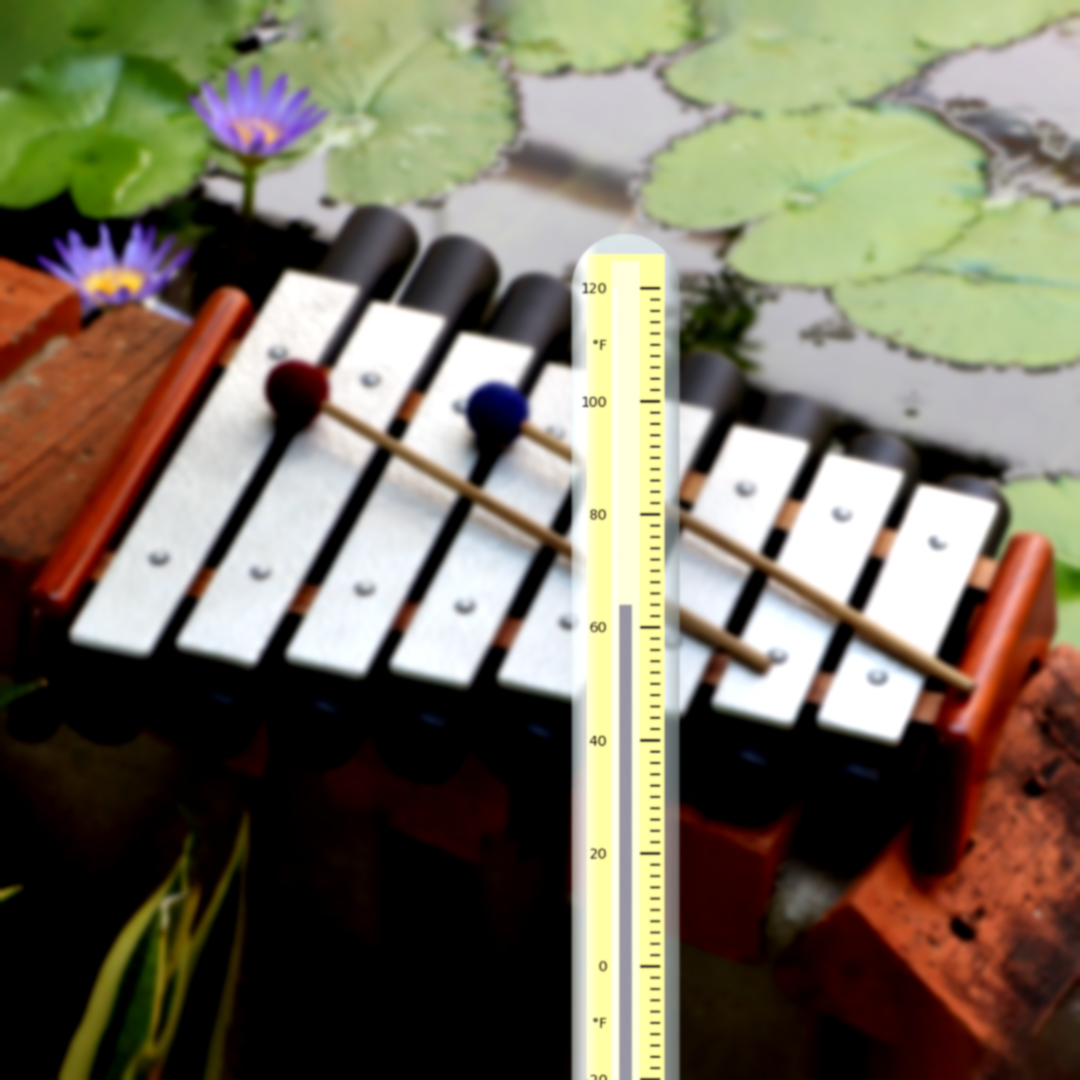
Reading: 64; °F
